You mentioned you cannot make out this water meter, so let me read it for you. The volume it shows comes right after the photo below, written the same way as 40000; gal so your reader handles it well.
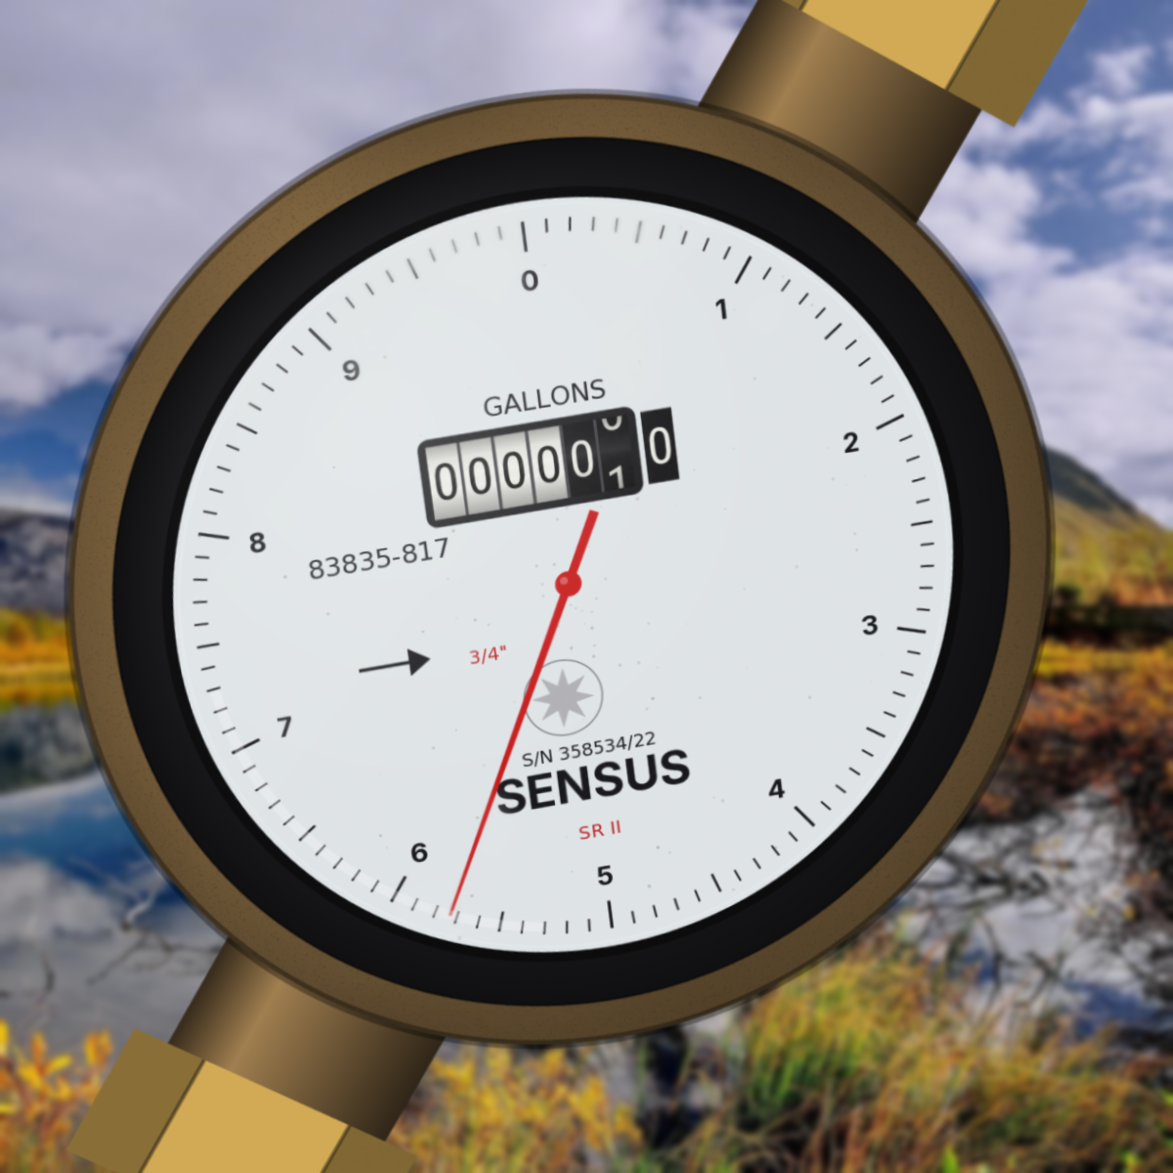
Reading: 5.7; gal
